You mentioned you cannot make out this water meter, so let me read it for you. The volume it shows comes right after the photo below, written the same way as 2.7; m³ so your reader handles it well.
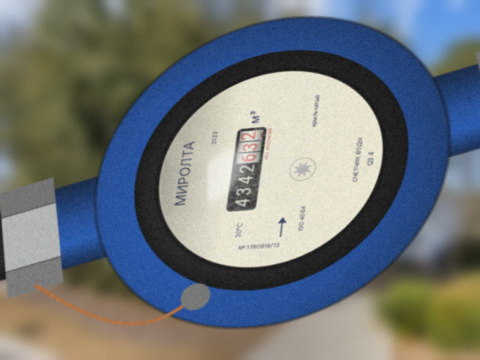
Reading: 4342.632; m³
